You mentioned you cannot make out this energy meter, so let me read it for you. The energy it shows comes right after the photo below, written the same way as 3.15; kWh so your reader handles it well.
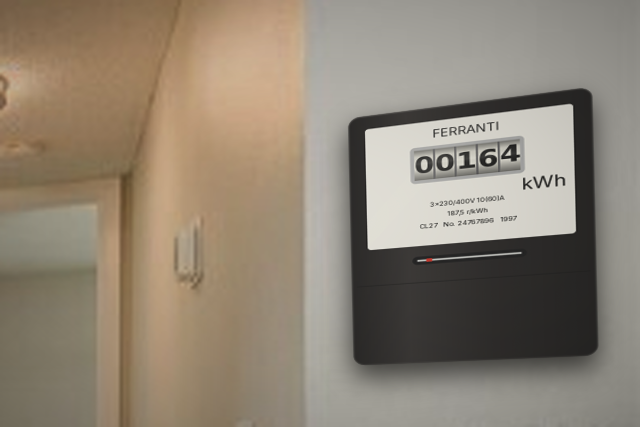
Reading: 164; kWh
